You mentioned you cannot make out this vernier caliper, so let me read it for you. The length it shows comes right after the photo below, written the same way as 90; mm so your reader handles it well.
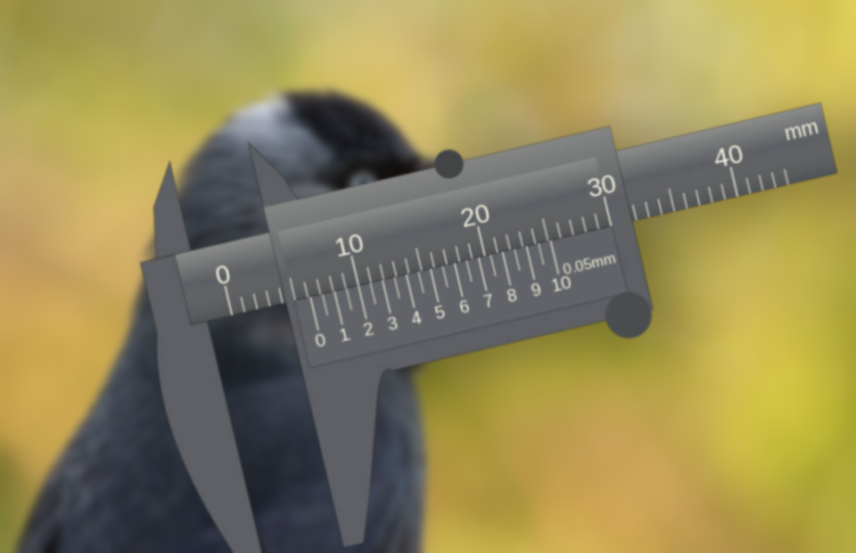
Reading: 6.2; mm
